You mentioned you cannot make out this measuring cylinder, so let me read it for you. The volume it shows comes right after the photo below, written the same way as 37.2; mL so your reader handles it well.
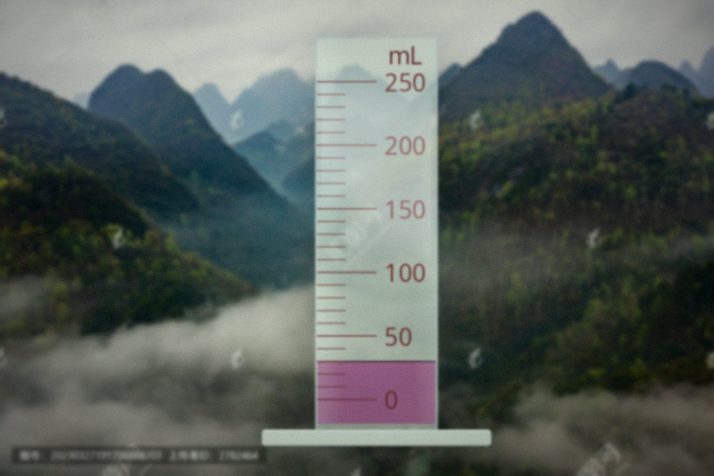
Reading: 30; mL
